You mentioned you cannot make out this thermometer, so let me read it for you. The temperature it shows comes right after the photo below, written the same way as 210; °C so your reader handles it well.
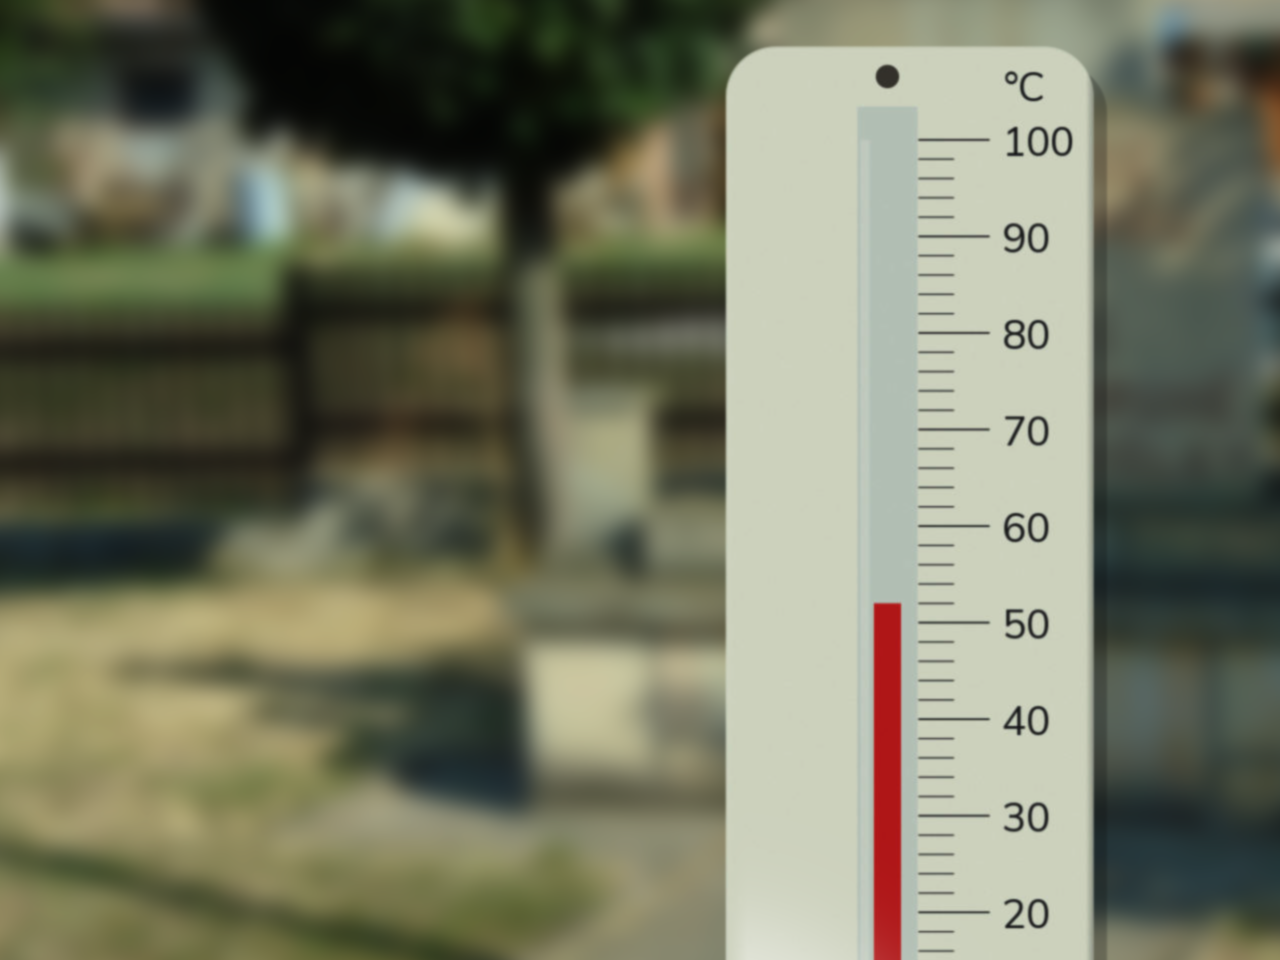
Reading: 52; °C
